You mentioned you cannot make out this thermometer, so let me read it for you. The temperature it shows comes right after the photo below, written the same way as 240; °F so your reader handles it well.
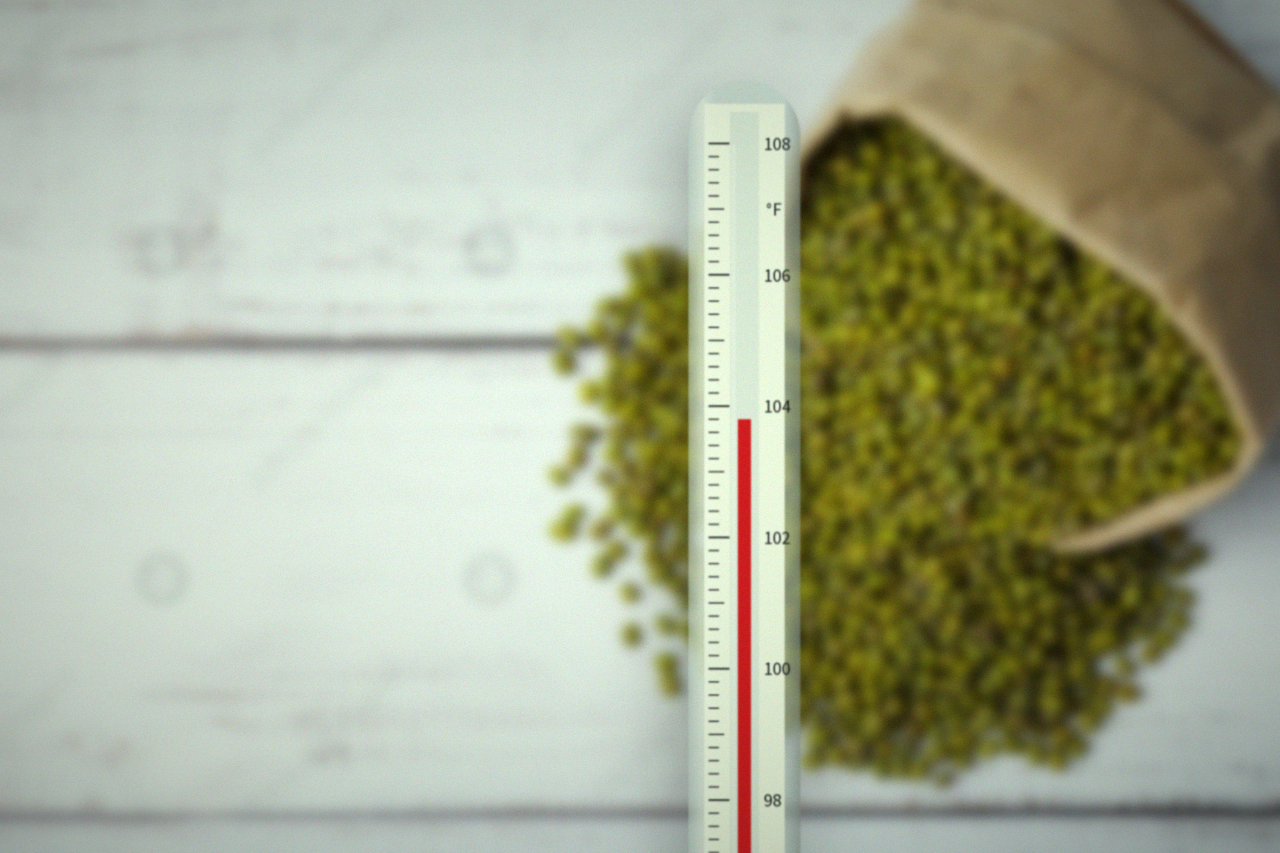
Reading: 103.8; °F
